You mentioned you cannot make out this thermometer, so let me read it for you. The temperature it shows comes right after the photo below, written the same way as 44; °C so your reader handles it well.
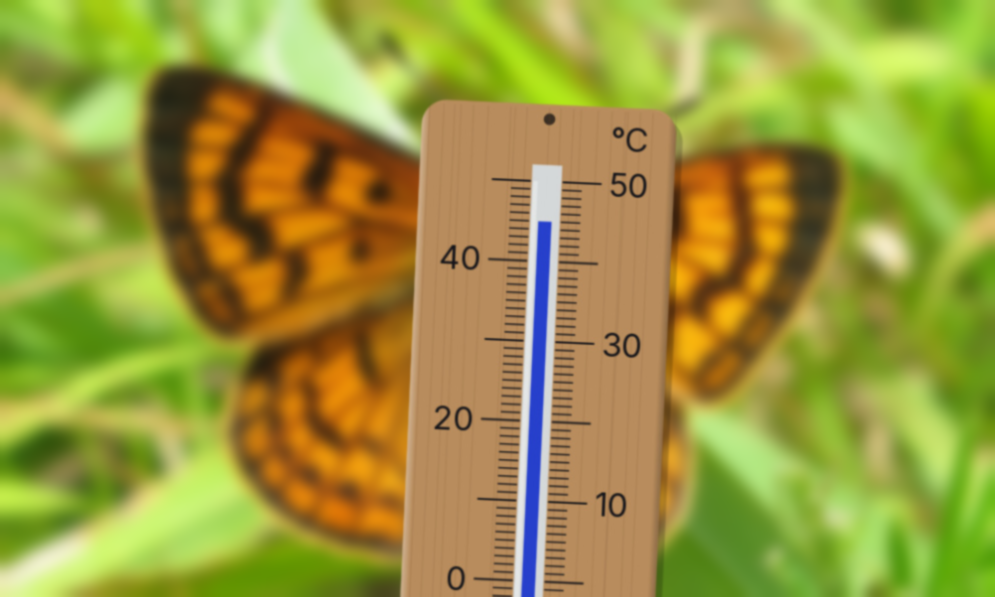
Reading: 45; °C
